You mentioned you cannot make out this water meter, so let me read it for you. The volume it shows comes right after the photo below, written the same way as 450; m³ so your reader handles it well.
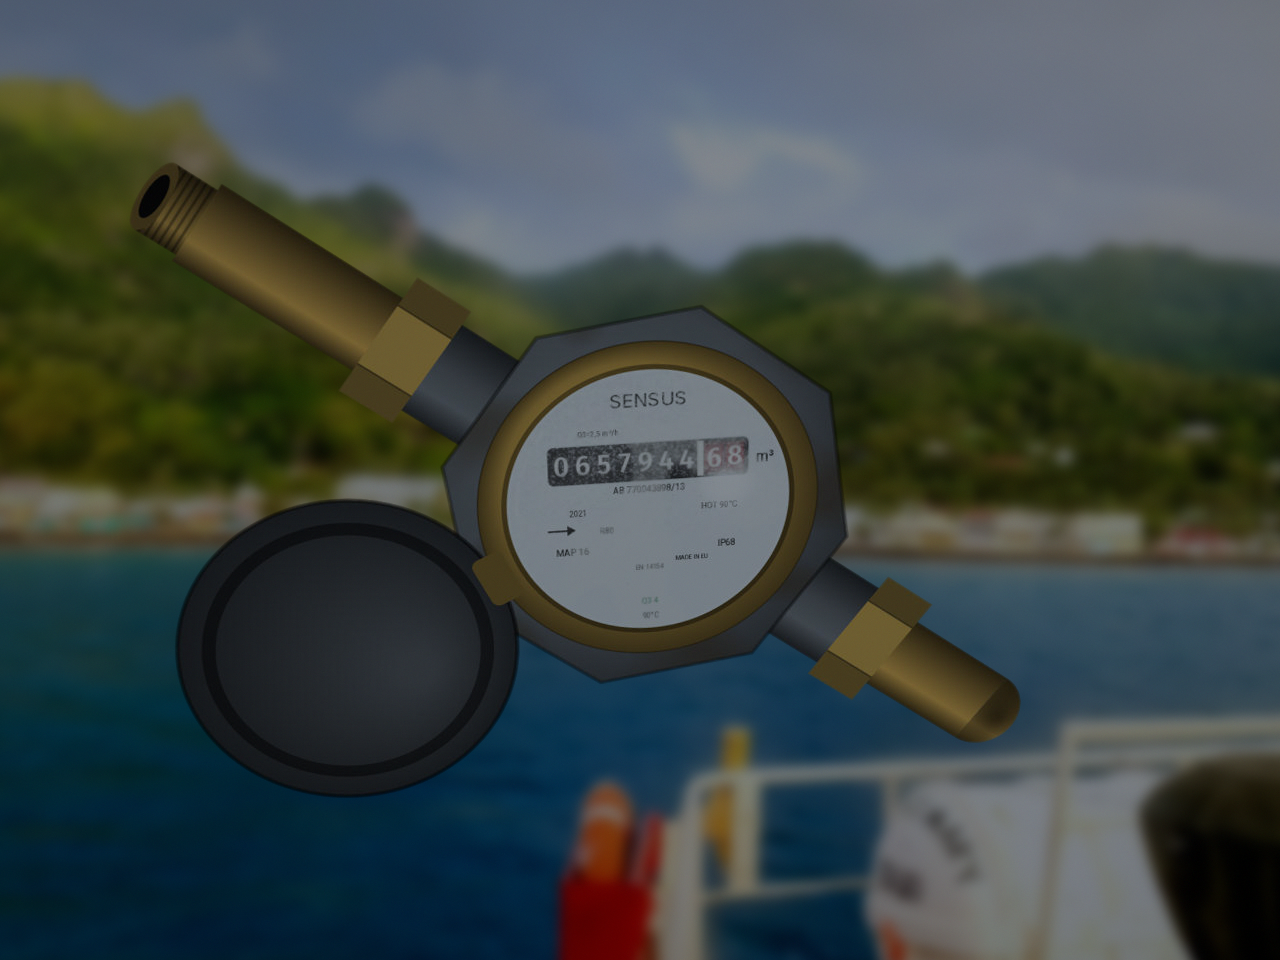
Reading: 657944.68; m³
